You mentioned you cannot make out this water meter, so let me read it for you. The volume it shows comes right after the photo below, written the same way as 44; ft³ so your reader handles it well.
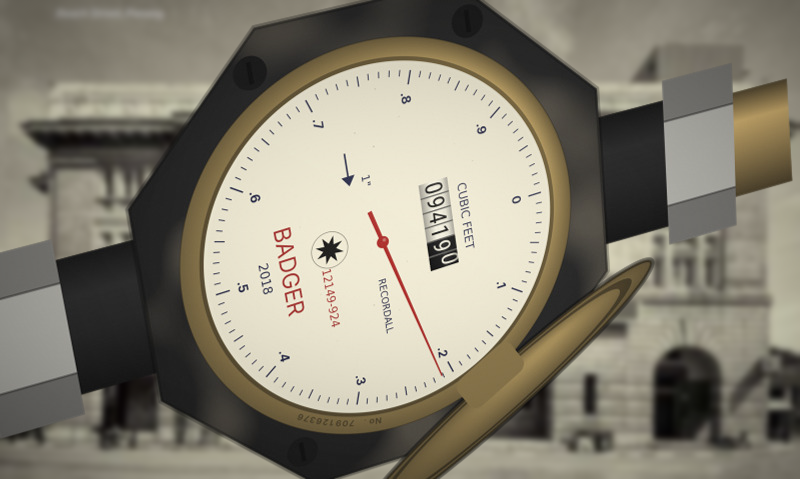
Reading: 94190.21; ft³
